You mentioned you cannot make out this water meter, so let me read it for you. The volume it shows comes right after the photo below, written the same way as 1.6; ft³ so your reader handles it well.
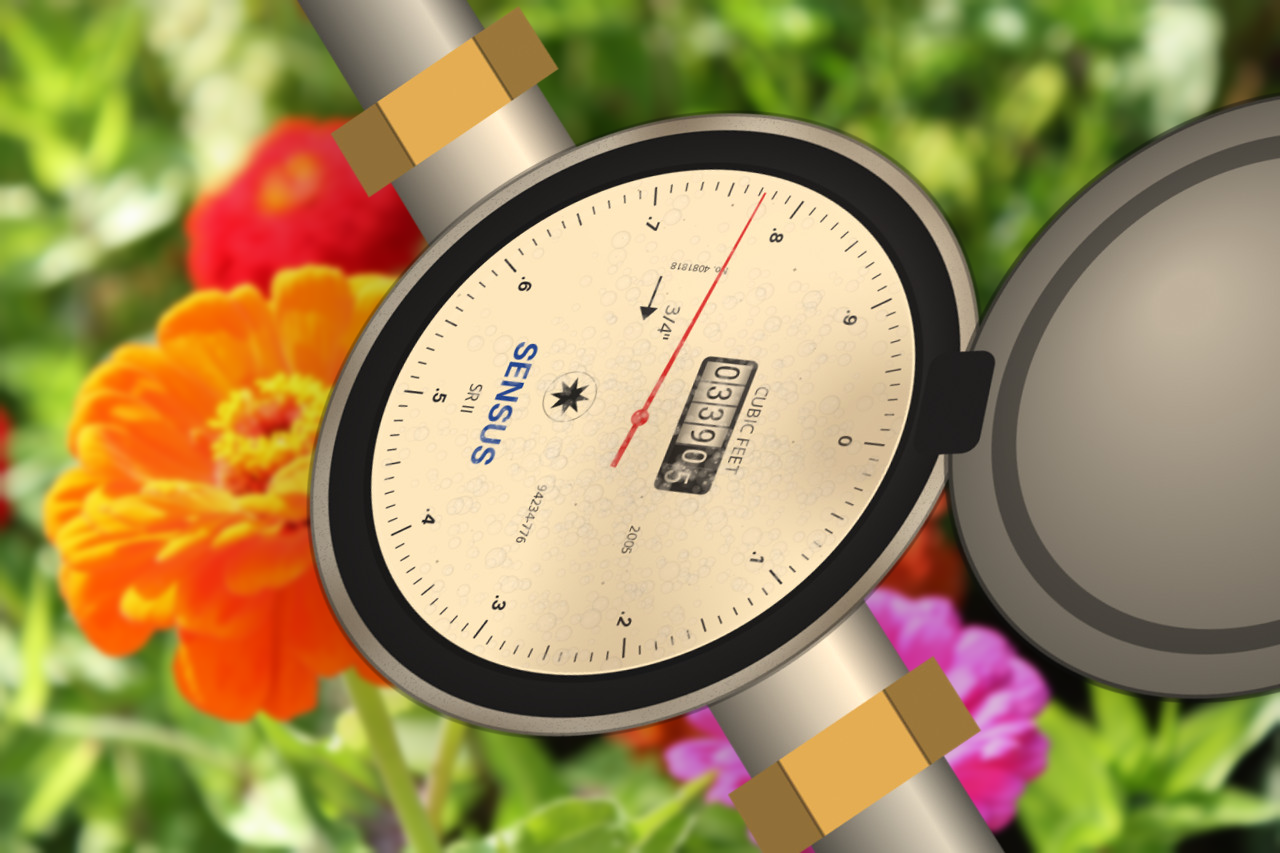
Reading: 33904.77; ft³
